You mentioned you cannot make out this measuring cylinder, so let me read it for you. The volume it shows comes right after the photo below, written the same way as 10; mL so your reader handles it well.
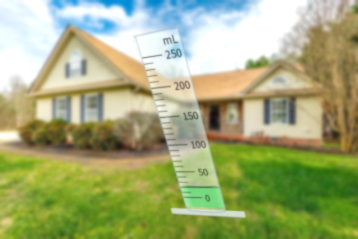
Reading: 20; mL
